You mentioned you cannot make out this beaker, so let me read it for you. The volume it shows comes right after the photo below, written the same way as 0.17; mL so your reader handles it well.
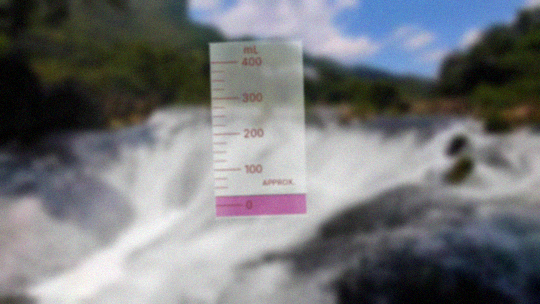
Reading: 25; mL
